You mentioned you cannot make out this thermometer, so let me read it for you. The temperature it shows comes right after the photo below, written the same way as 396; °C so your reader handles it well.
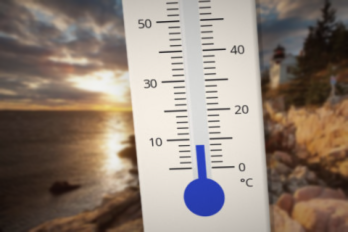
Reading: 8; °C
